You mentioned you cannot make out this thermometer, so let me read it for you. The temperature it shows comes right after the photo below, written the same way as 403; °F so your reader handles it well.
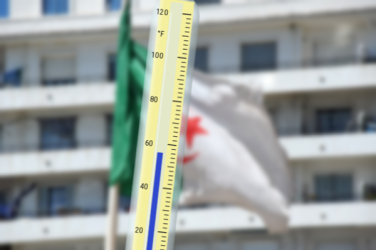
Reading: 56; °F
